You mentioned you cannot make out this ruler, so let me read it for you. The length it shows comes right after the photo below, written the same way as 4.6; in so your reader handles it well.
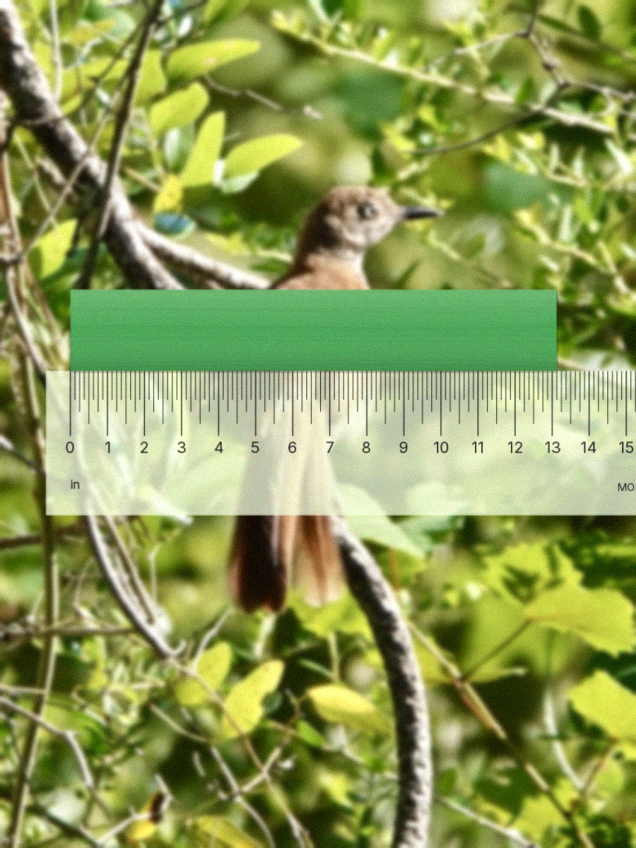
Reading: 13.125; in
